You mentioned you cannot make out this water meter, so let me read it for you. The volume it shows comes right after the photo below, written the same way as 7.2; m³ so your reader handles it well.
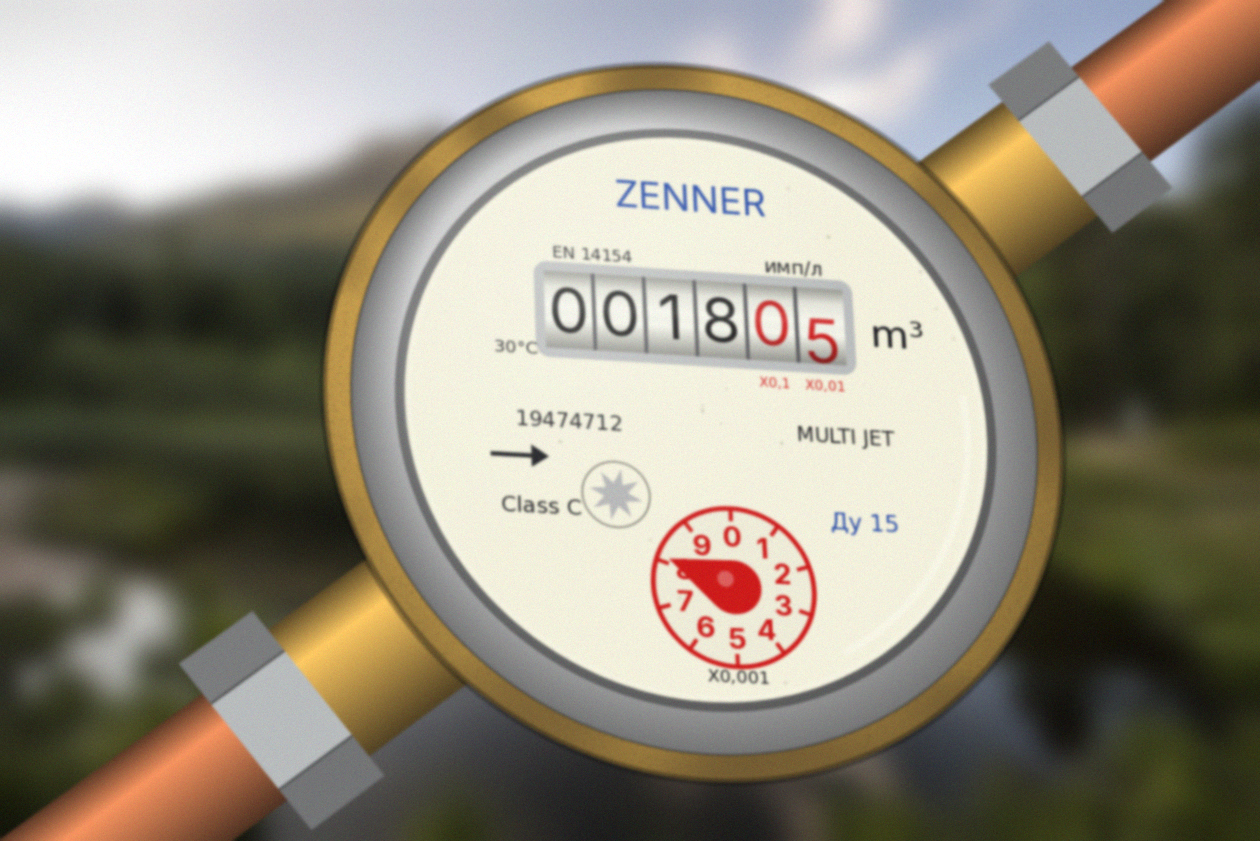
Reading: 18.048; m³
